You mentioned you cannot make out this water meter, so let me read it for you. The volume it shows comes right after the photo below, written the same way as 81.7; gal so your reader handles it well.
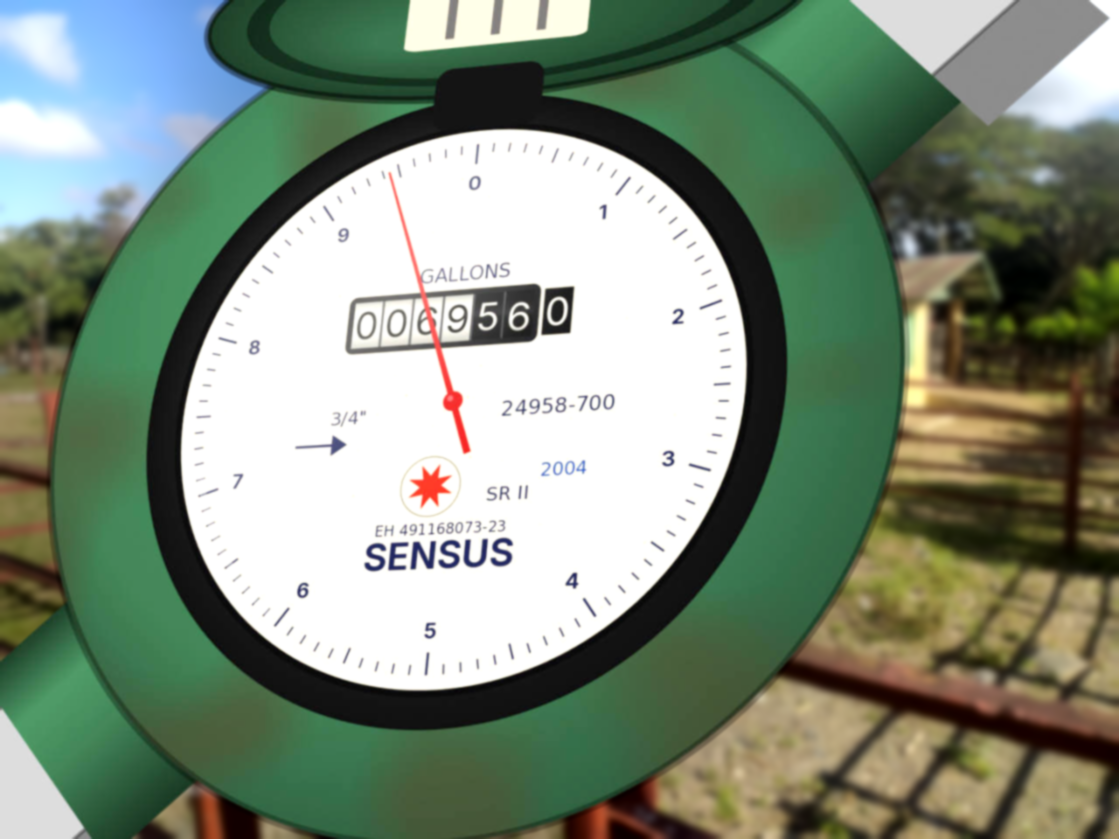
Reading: 69559.4; gal
